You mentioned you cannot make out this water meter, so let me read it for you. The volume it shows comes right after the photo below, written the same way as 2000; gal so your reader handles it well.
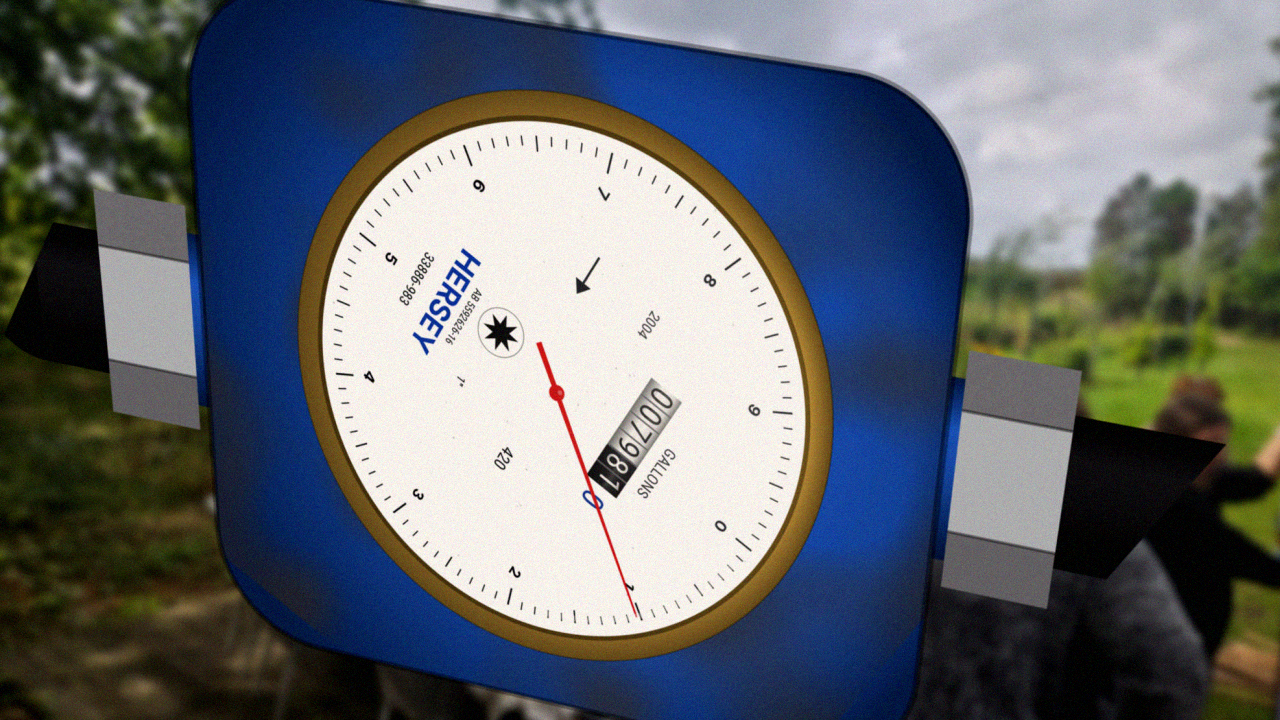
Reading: 79811.0; gal
